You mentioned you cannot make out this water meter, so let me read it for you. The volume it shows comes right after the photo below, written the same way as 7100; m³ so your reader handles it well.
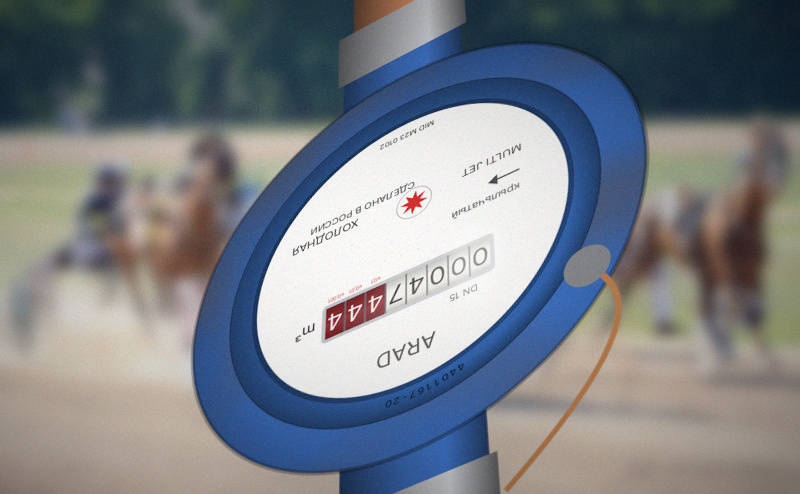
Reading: 47.444; m³
